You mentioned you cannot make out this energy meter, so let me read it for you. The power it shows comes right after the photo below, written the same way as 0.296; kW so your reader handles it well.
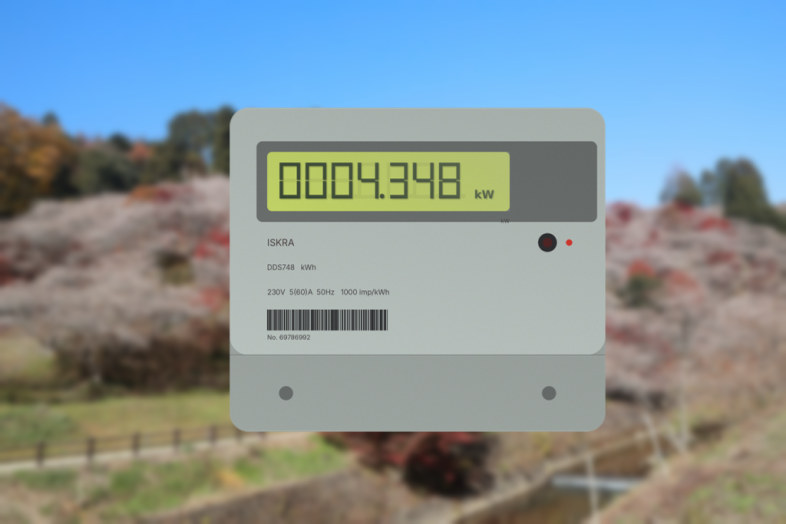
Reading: 4.348; kW
